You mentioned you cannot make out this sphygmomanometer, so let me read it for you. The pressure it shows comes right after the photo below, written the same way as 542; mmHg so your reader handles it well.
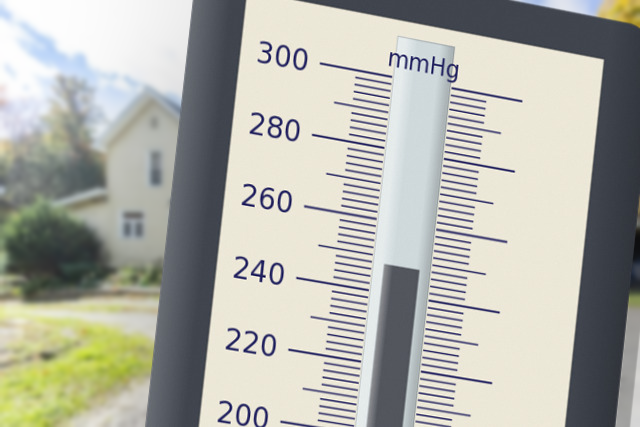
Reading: 248; mmHg
